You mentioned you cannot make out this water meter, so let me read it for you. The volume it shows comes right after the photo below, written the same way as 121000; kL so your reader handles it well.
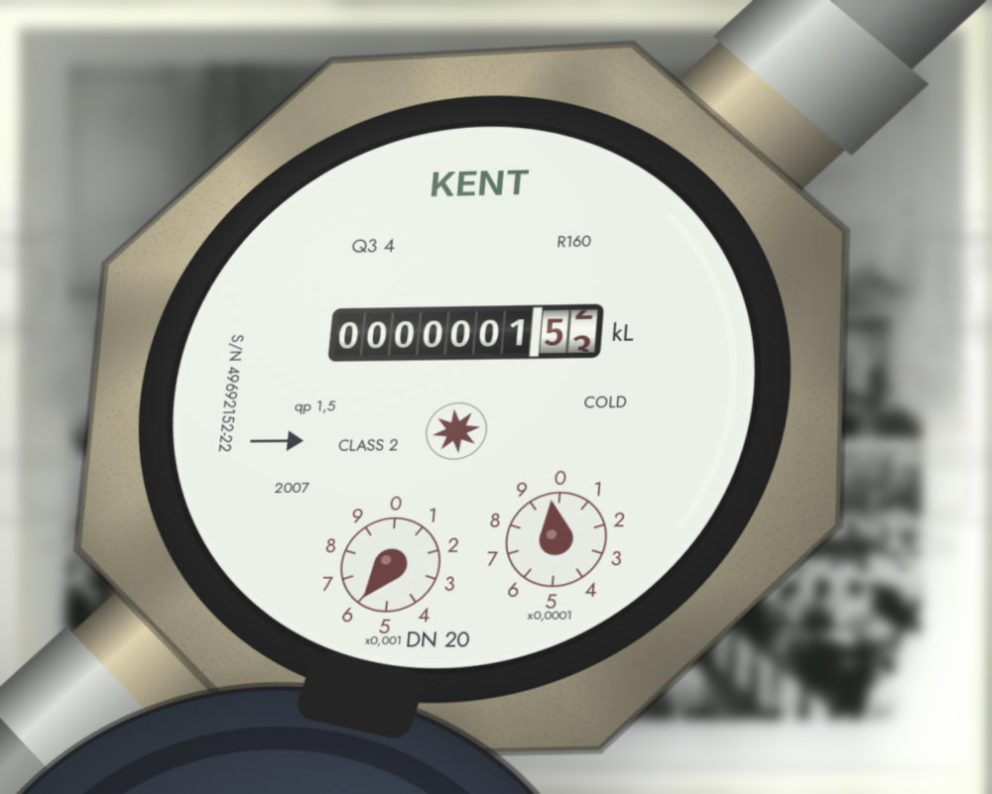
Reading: 1.5259; kL
